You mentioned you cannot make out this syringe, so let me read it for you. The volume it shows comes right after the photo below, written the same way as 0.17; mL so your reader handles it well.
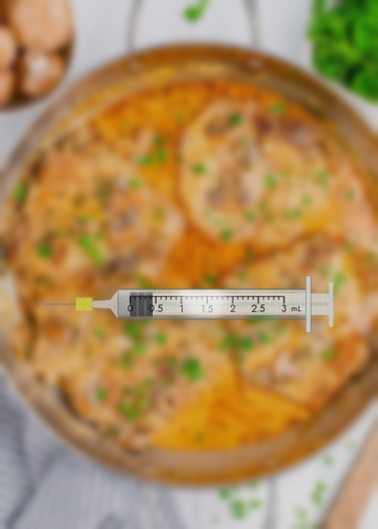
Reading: 0; mL
